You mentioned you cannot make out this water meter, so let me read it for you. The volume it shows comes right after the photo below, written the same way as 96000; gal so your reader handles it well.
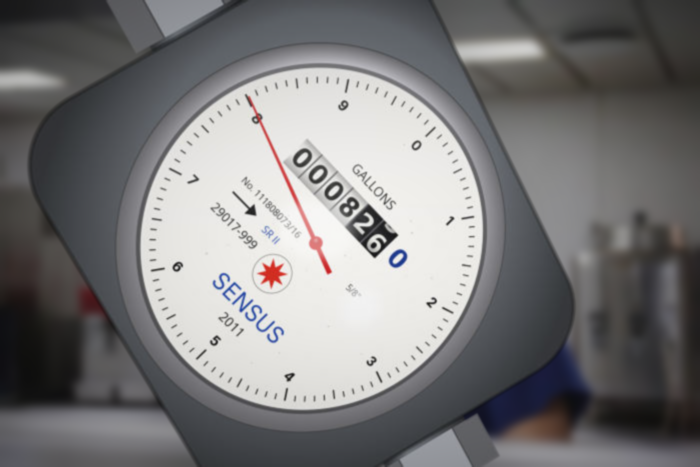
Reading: 8258.0; gal
